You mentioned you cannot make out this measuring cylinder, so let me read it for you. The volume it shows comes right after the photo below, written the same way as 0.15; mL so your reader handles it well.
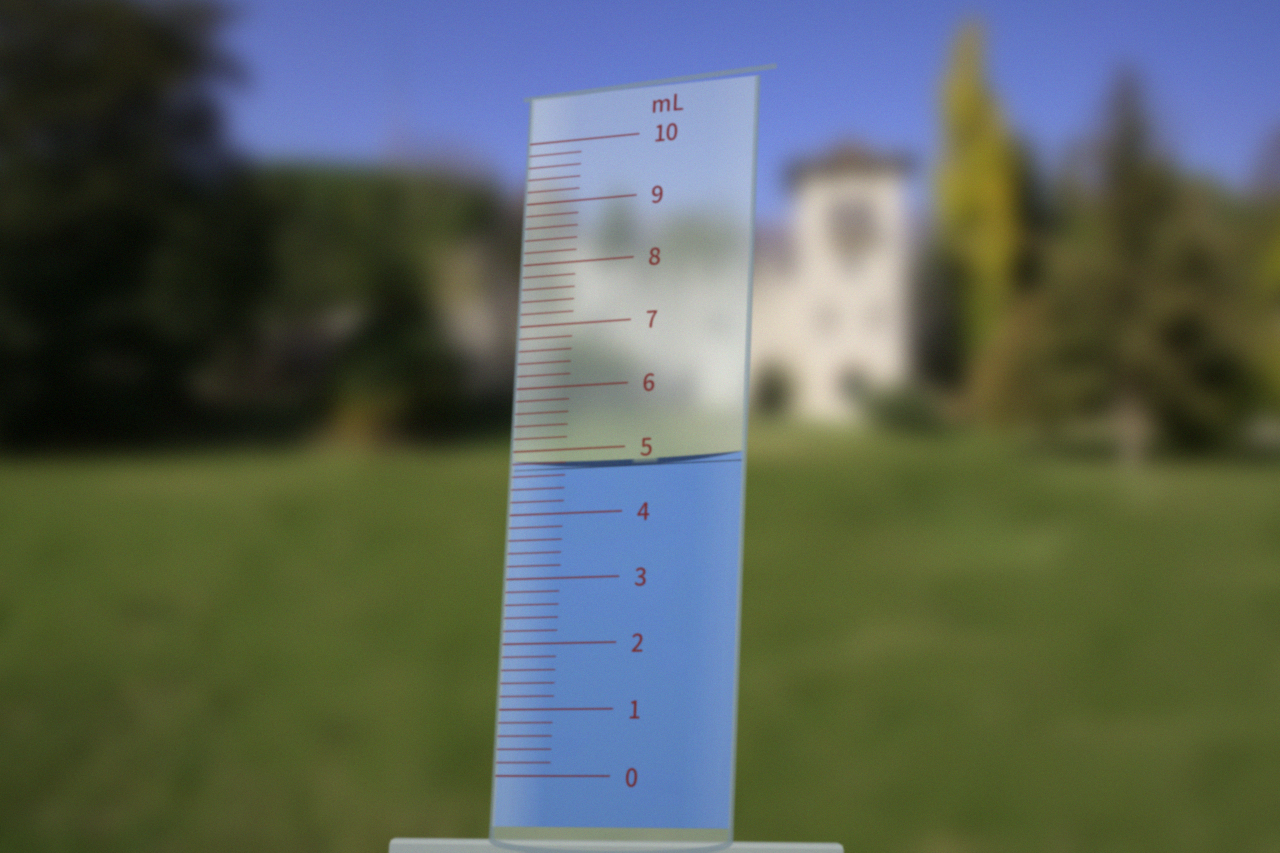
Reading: 4.7; mL
